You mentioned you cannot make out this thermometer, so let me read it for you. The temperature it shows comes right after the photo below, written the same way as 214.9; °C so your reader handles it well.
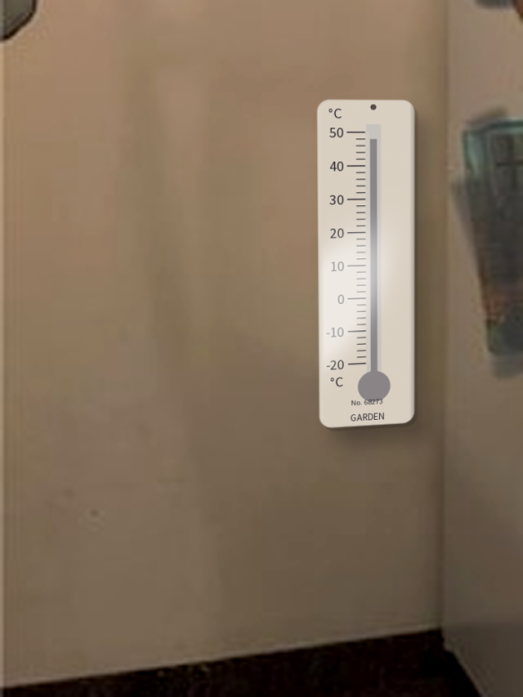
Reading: 48; °C
